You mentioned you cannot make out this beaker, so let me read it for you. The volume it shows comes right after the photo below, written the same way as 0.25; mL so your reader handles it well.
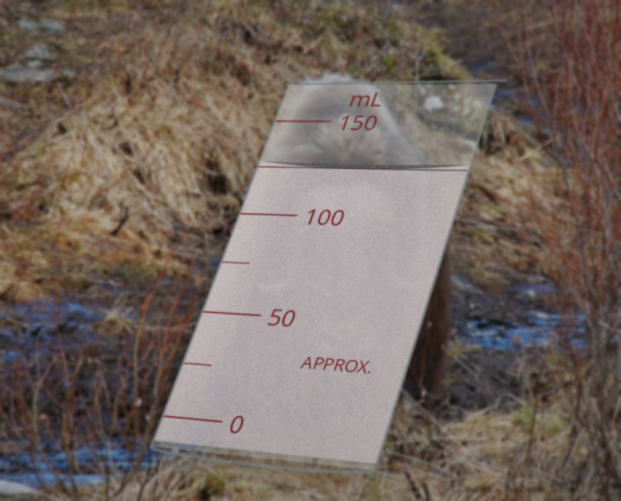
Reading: 125; mL
